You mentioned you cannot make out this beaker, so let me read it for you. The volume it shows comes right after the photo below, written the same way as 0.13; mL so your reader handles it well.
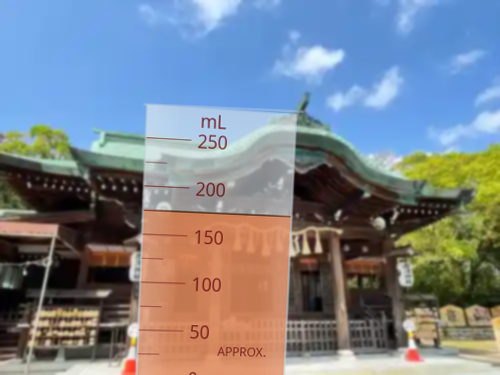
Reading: 175; mL
